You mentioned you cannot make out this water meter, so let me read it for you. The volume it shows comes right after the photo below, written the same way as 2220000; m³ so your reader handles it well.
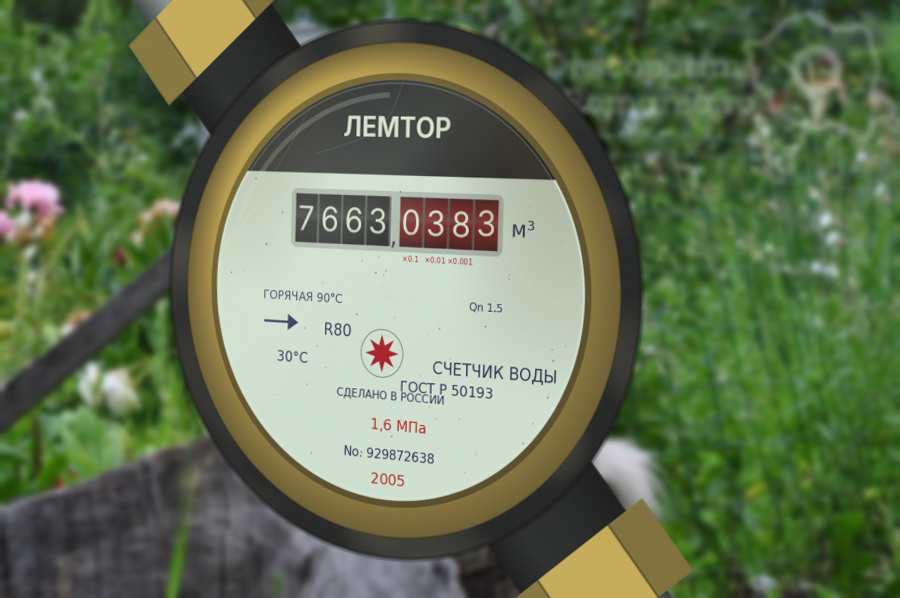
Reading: 7663.0383; m³
